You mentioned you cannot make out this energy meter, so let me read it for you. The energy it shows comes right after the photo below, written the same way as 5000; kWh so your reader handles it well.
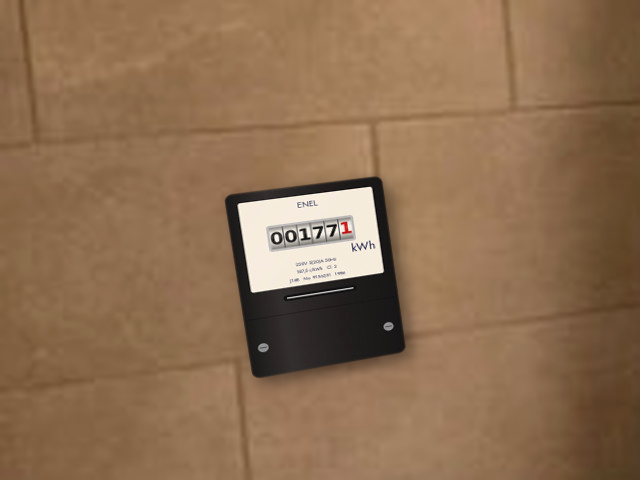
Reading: 177.1; kWh
